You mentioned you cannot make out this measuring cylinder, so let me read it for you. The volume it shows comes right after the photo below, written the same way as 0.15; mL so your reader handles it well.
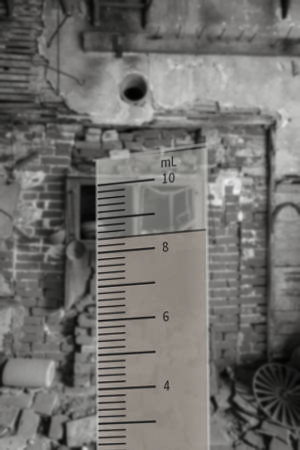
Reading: 8.4; mL
